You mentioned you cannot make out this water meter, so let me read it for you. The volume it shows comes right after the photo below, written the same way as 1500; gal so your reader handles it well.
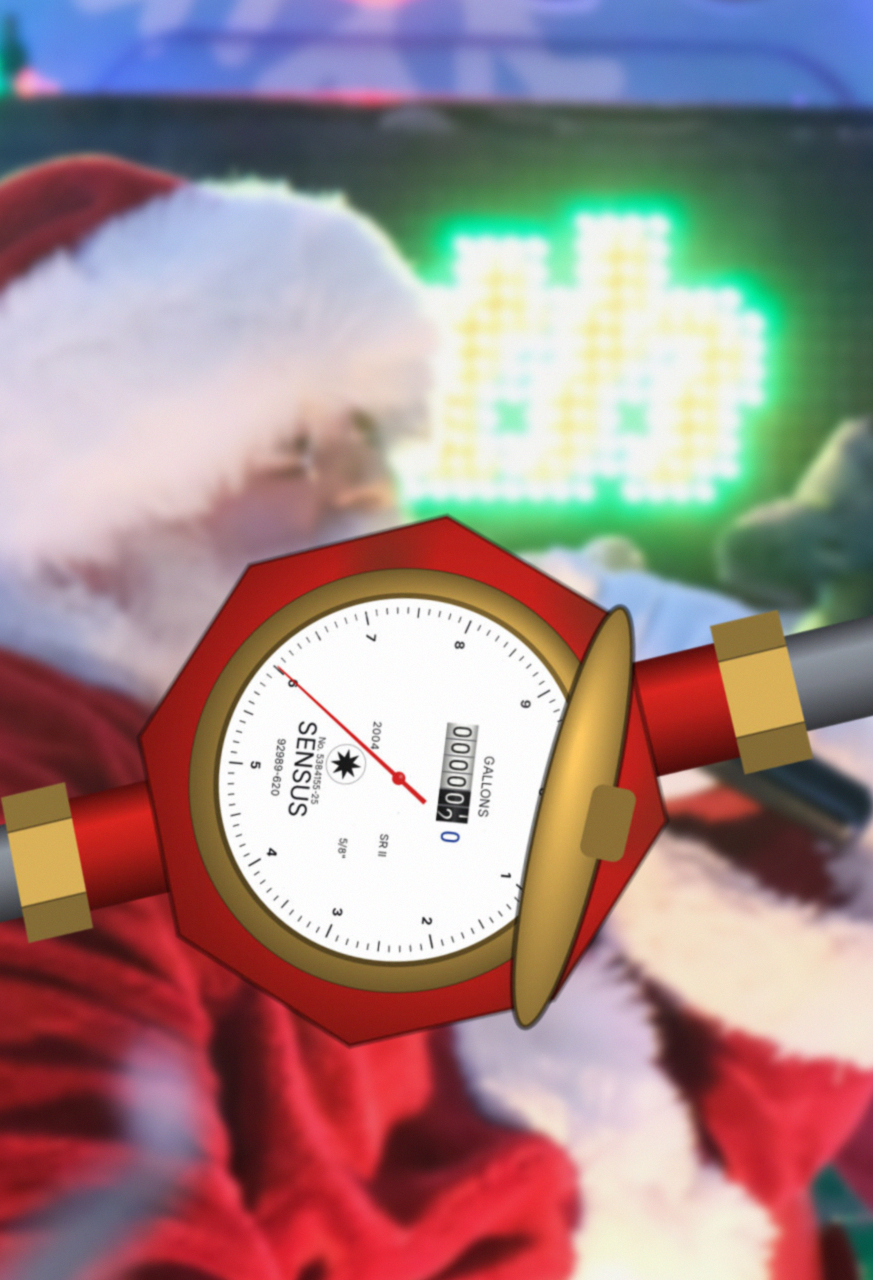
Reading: 16.0; gal
